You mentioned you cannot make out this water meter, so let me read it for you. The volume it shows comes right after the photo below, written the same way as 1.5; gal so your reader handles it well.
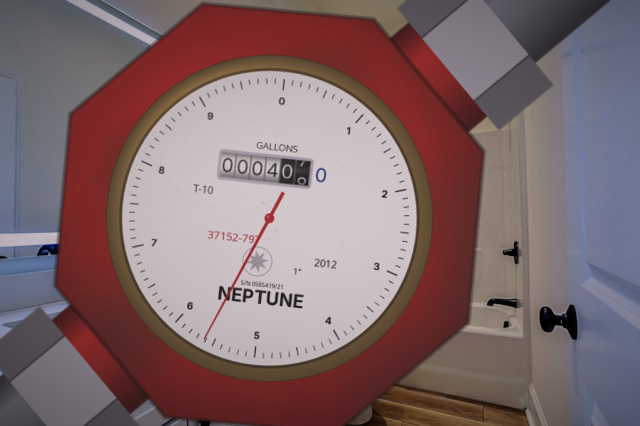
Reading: 4075.6; gal
